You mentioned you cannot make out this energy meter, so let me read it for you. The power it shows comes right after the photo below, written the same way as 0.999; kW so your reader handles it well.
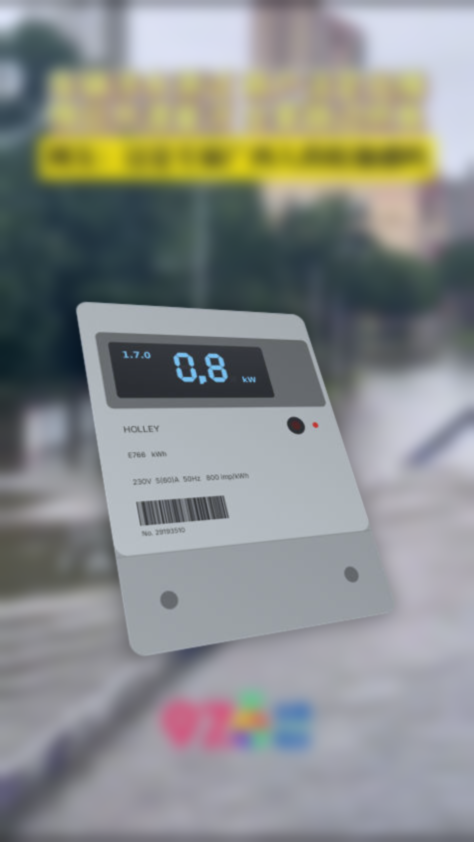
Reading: 0.8; kW
